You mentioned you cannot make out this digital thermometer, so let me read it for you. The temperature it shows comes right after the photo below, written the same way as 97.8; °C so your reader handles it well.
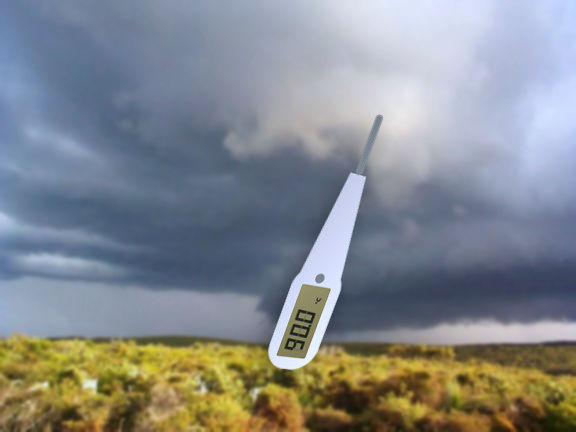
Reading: 90.0; °C
